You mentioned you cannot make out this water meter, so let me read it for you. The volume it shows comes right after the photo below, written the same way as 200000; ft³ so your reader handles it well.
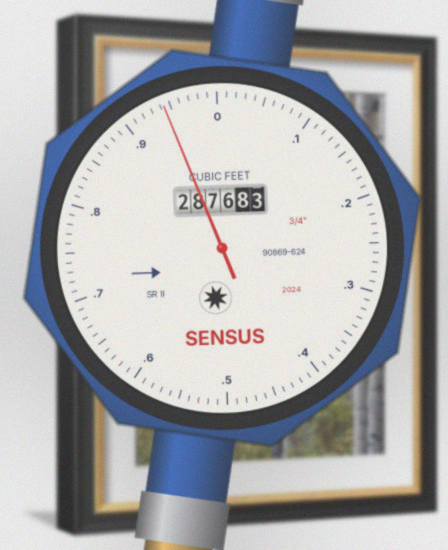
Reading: 287682.94; ft³
